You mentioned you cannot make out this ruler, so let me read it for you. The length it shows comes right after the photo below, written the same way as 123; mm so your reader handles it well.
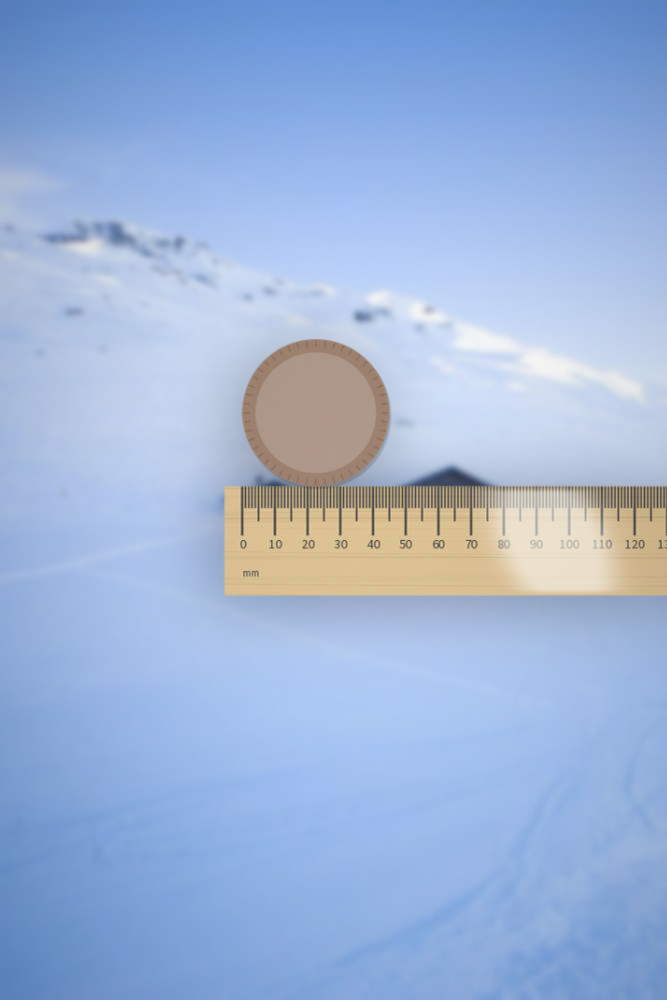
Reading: 45; mm
